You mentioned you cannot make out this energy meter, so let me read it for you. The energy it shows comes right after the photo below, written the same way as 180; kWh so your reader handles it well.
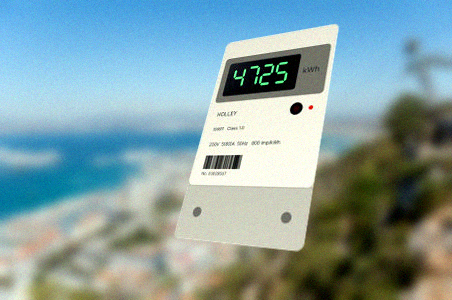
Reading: 4725; kWh
